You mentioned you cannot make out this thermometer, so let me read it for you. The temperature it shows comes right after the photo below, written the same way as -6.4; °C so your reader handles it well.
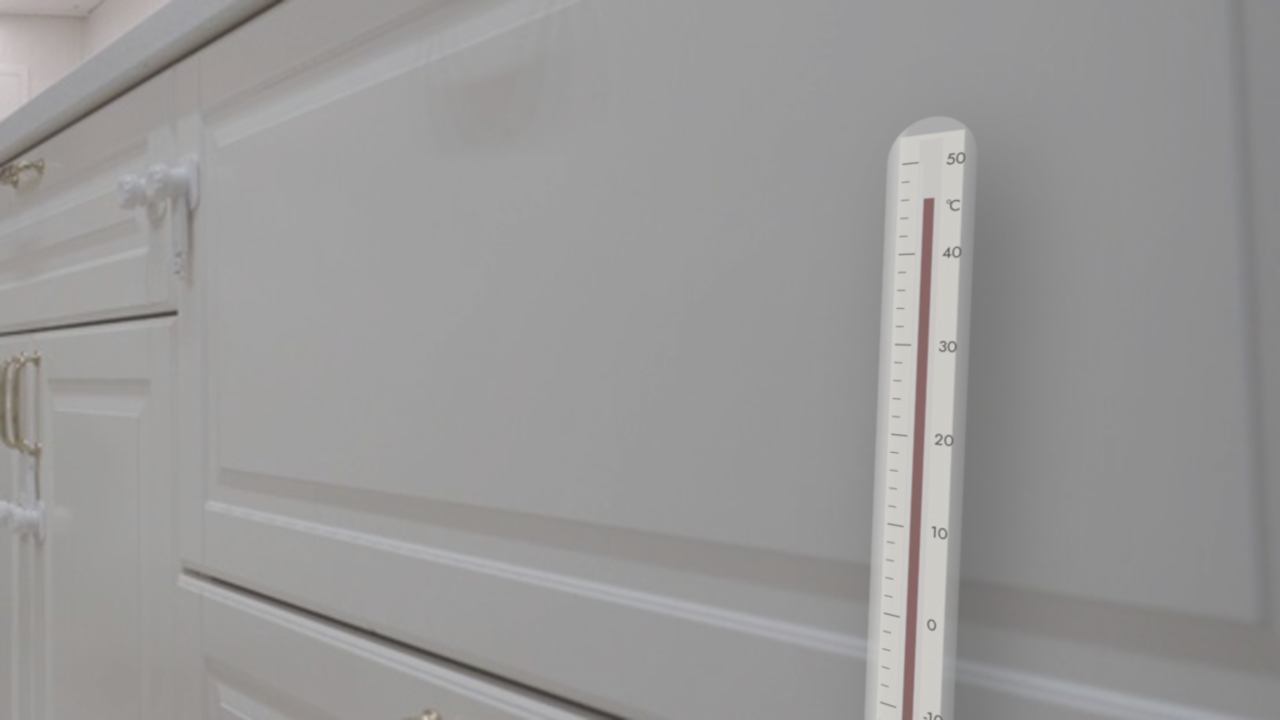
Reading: 46; °C
